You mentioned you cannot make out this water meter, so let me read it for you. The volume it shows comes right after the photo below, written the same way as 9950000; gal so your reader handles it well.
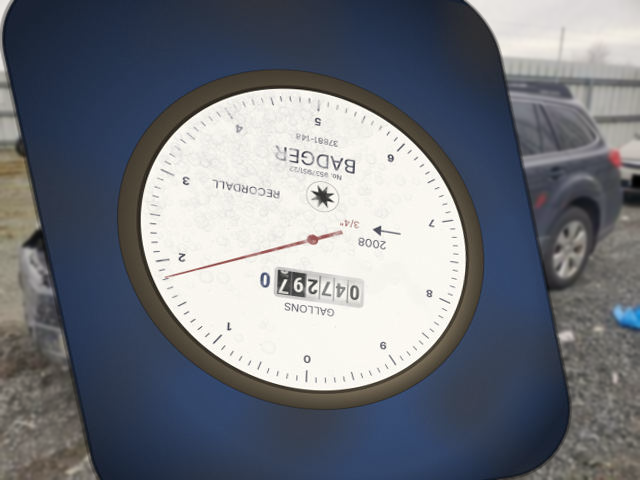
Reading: 472971.8; gal
